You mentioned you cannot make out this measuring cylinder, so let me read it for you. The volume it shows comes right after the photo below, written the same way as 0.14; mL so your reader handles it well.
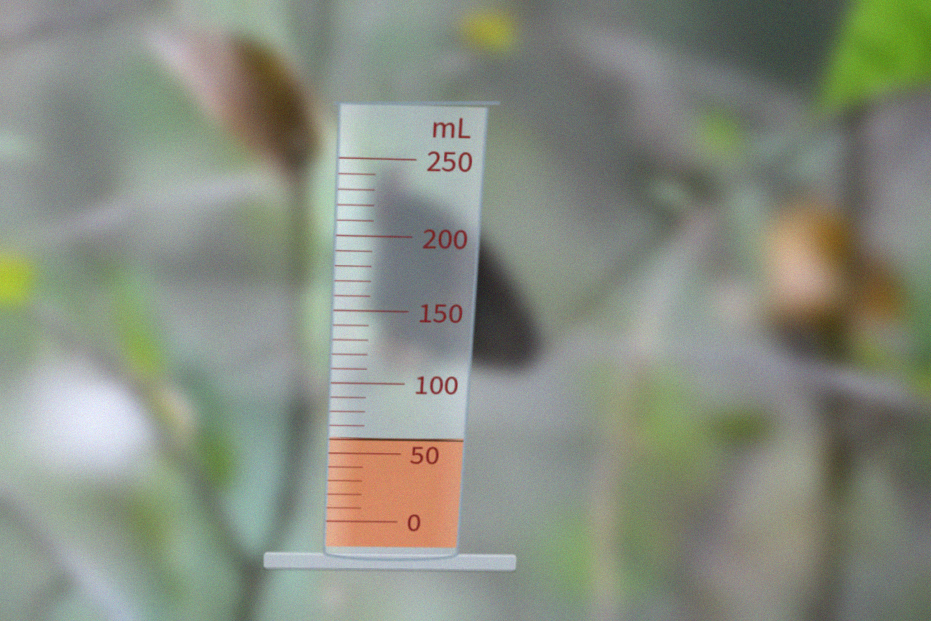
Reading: 60; mL
